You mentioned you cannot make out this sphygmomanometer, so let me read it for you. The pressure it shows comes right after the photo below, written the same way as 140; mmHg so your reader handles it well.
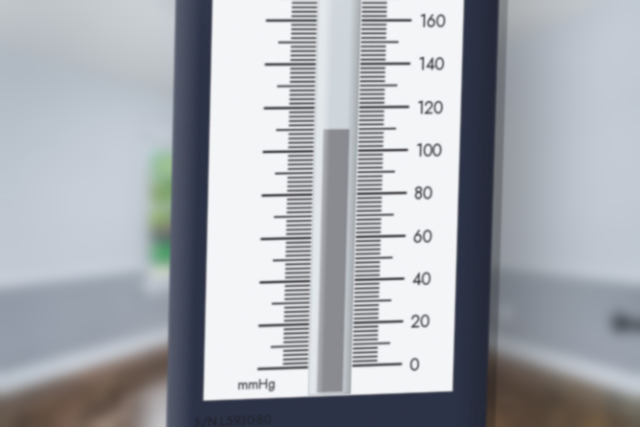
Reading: 110; mmHg
